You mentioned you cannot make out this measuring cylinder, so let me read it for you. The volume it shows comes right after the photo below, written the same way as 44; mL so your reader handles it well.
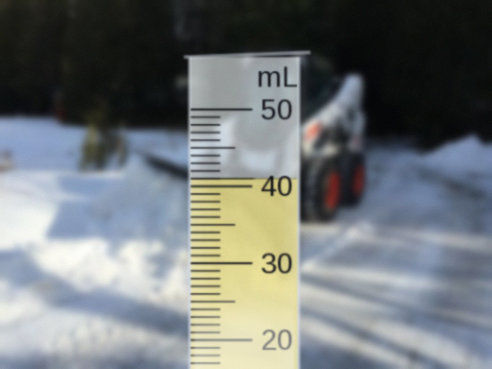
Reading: 41; mL
